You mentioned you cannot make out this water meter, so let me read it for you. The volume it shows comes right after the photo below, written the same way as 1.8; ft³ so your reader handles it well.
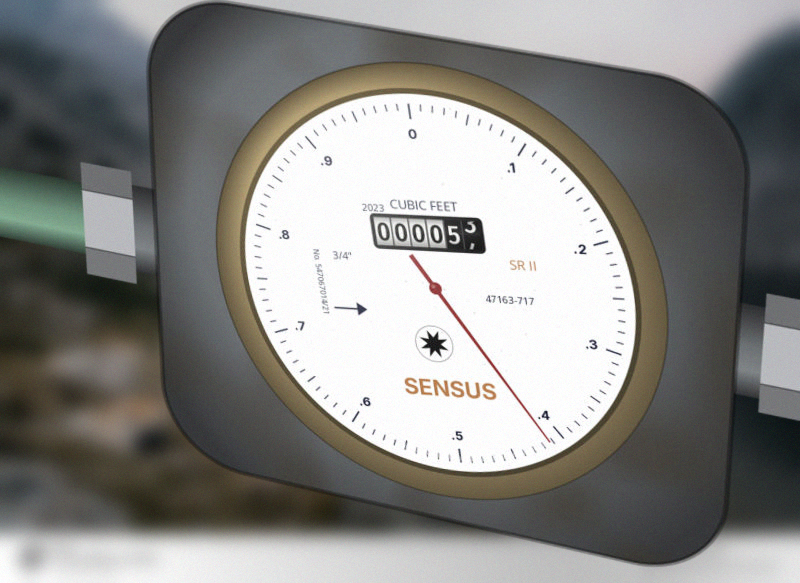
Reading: 53.41; ft³
